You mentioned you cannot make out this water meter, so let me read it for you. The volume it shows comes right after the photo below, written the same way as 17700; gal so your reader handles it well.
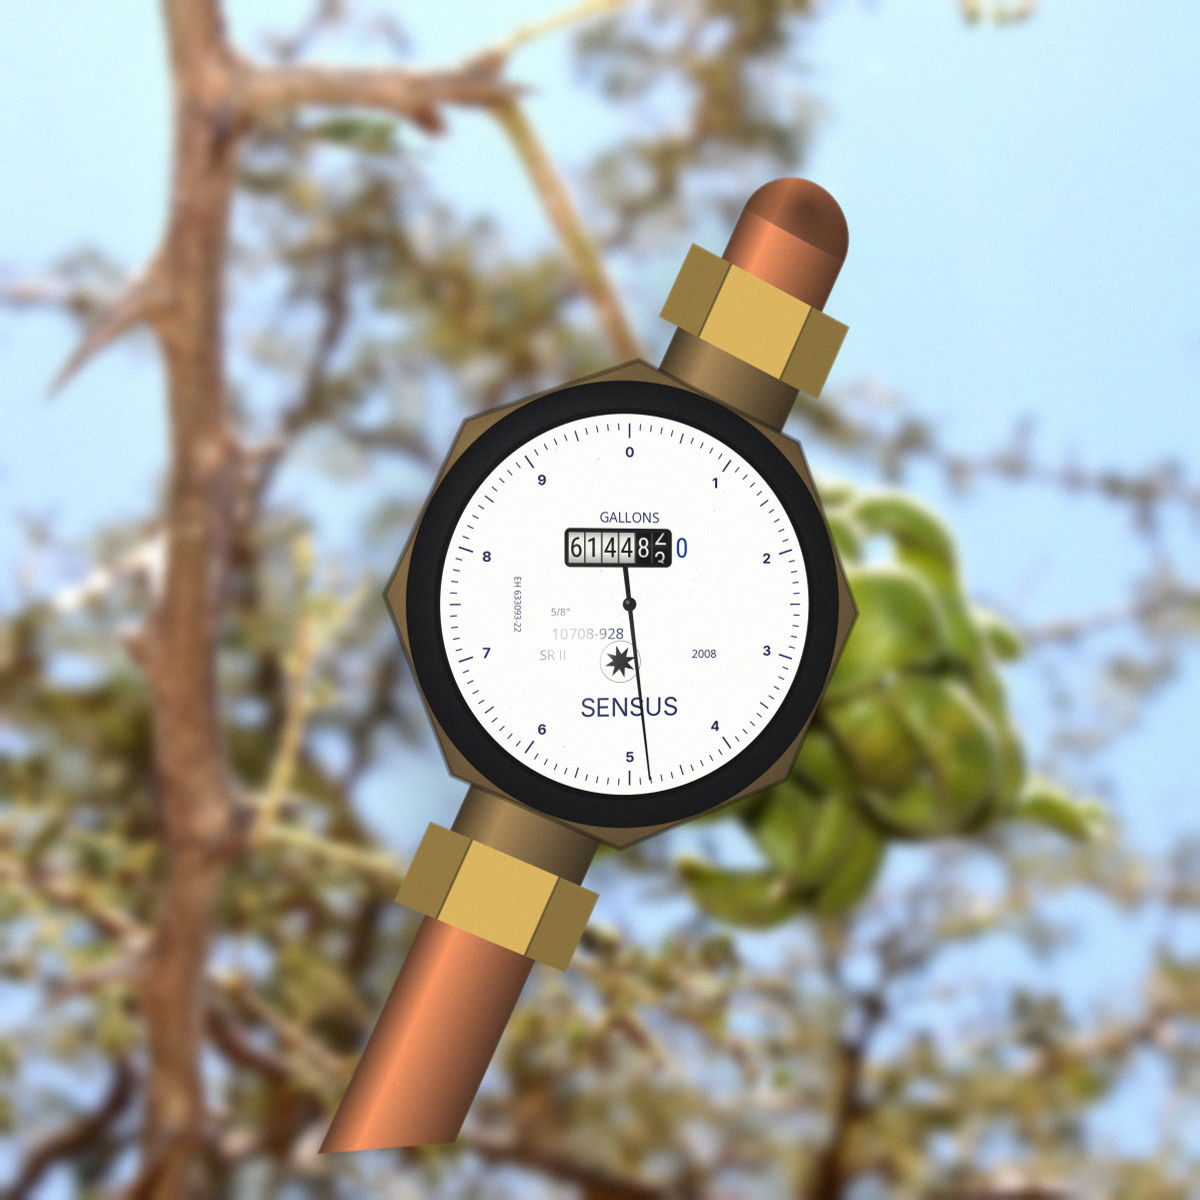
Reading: 6144824.8; gal
